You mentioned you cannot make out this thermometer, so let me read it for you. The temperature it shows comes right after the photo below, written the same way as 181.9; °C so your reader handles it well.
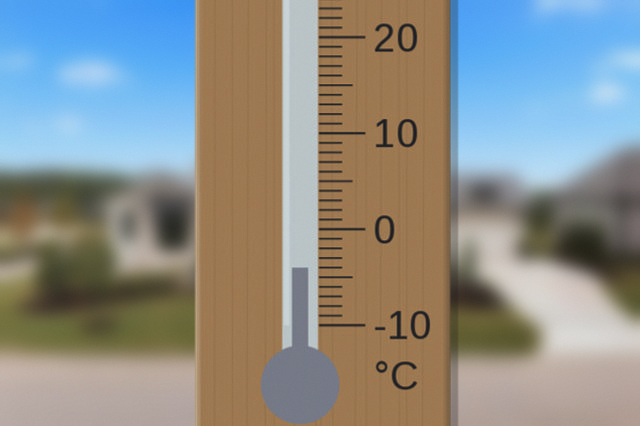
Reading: -4; °C
